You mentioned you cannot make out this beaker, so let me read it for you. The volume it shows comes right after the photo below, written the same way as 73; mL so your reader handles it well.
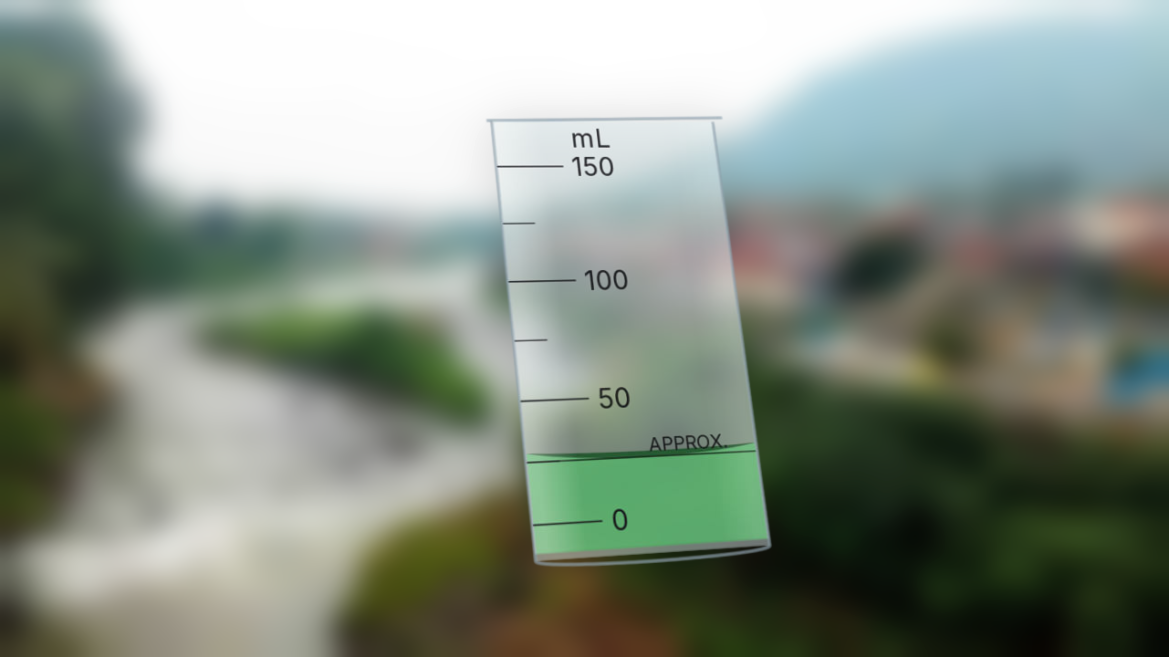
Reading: 25; mL
